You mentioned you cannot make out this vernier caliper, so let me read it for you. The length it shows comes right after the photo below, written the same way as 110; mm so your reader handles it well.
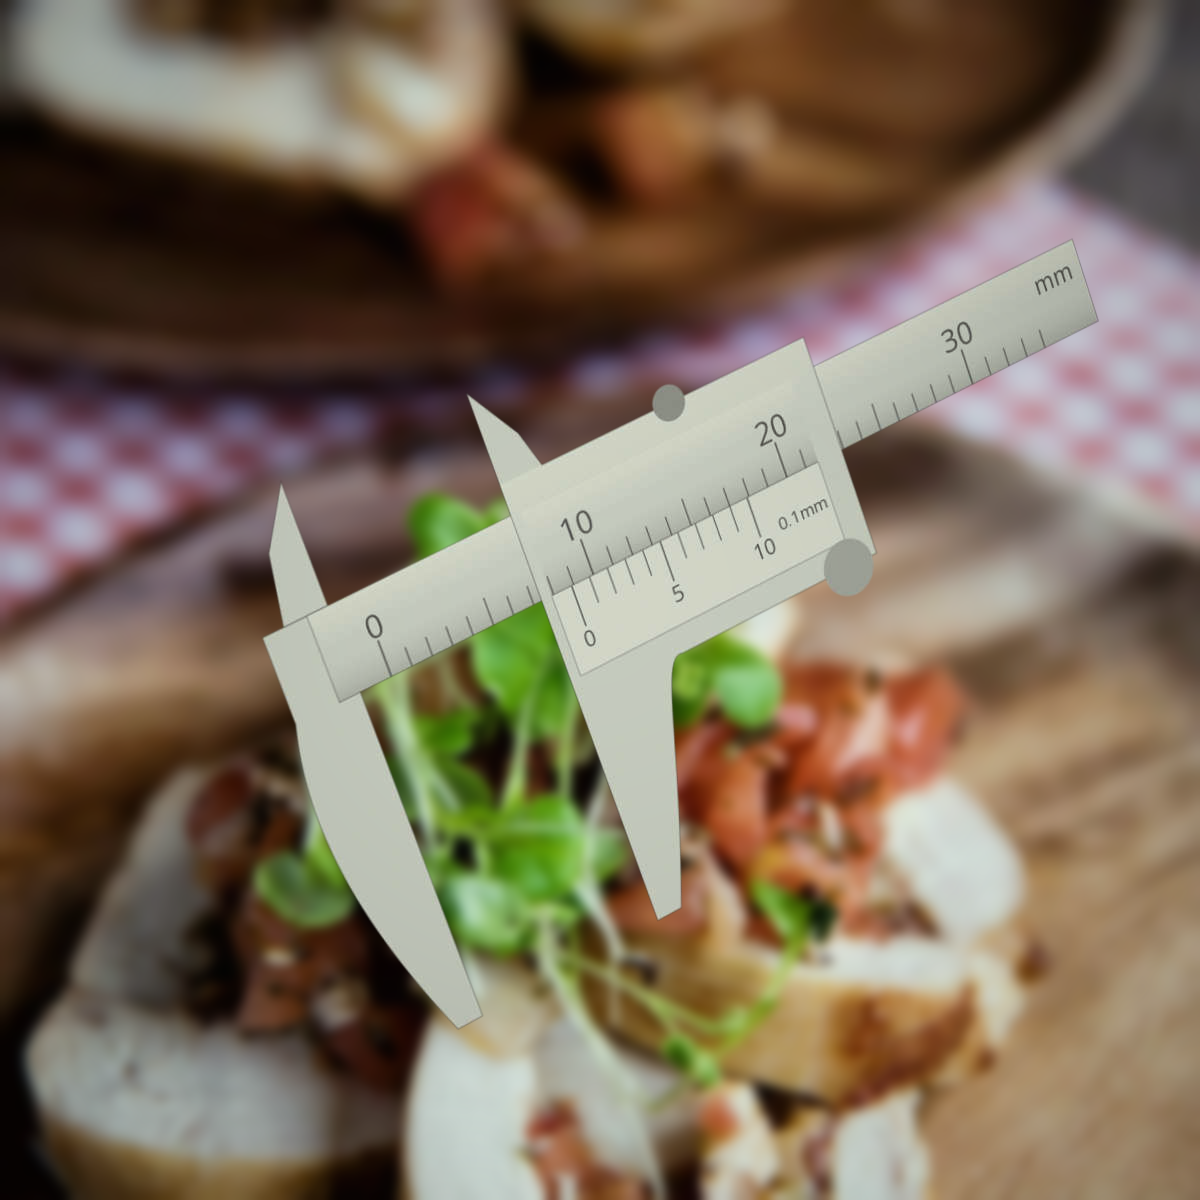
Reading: 8.9; mm
